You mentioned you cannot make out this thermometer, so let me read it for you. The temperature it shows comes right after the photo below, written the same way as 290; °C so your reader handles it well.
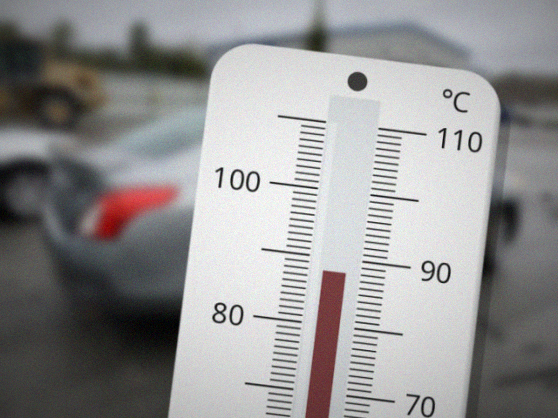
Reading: 88; °C
